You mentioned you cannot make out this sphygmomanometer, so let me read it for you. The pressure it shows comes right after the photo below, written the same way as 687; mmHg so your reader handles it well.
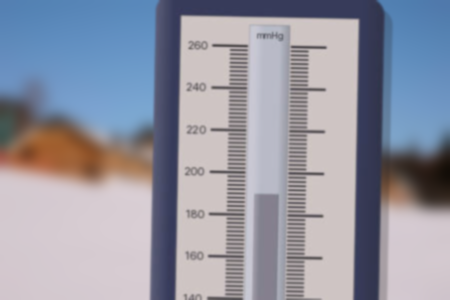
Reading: 190; mmHg
